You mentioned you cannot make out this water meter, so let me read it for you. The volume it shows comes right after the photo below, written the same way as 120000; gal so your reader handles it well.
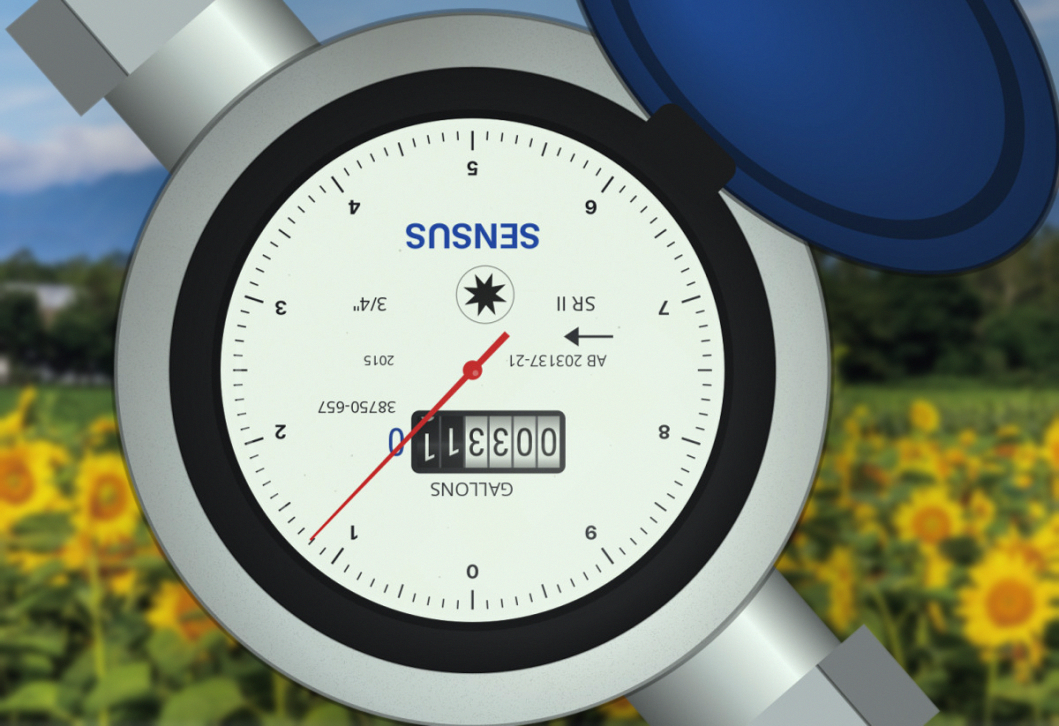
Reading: 33111.2; gal
